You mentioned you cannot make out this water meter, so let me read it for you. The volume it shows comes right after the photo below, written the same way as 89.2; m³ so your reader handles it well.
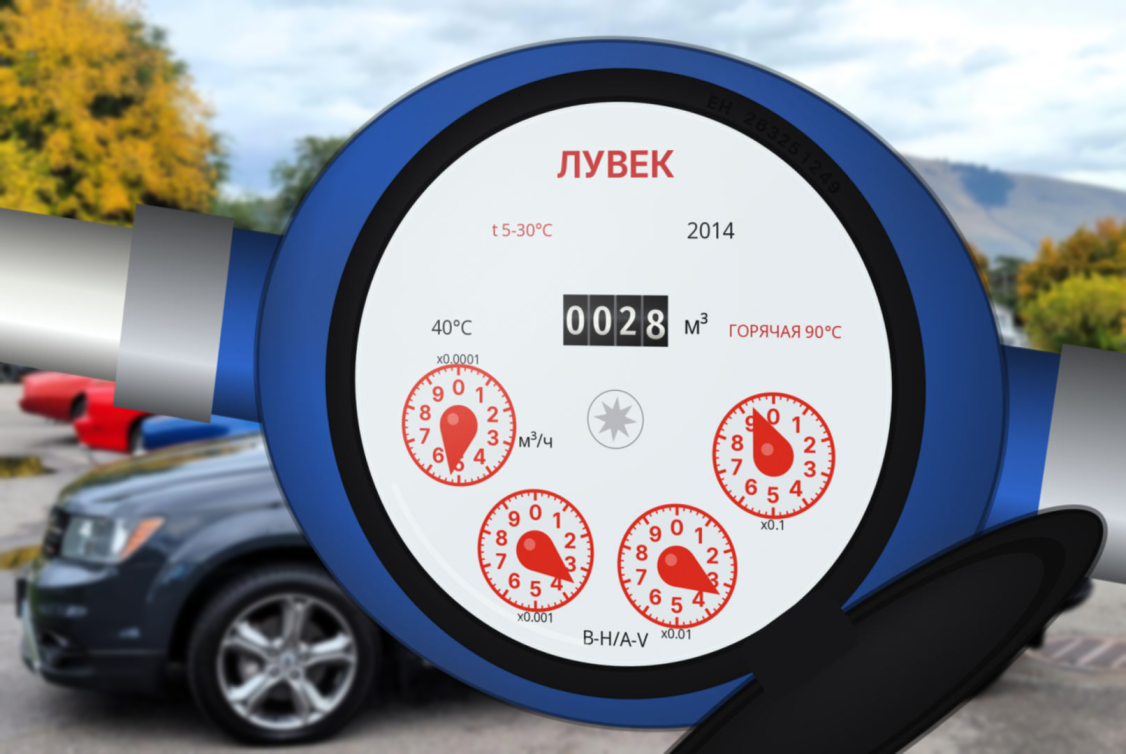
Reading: 27.9335; m³
